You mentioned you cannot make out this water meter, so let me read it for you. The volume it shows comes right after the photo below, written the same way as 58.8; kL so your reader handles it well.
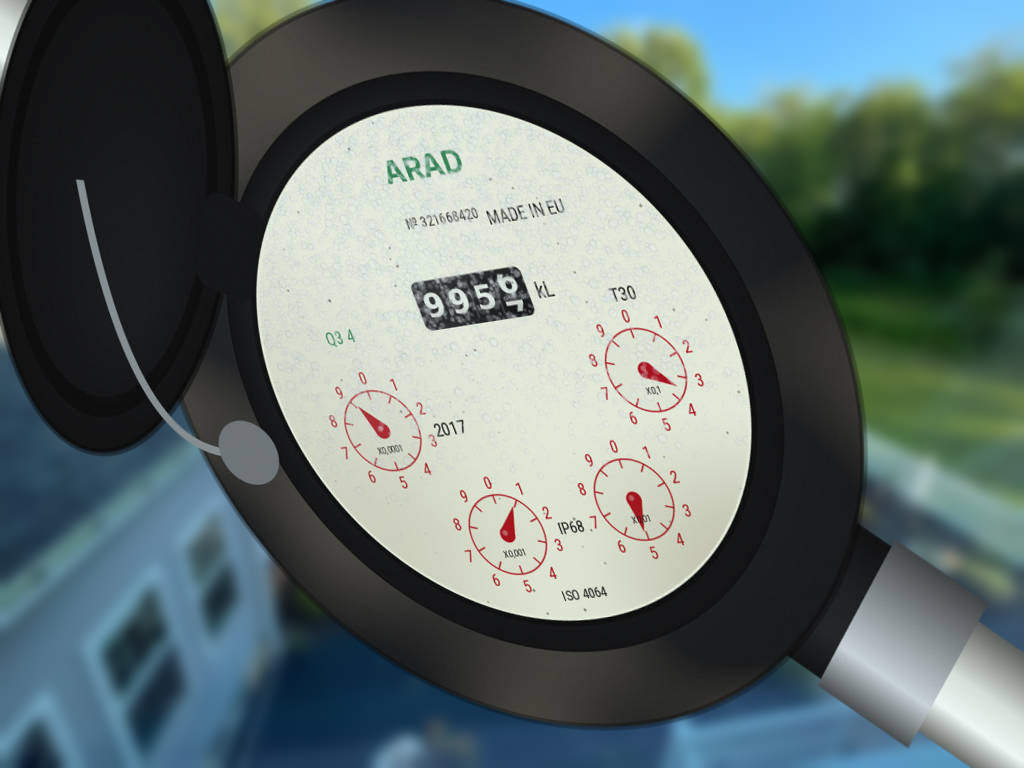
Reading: 9956.3509; kL
